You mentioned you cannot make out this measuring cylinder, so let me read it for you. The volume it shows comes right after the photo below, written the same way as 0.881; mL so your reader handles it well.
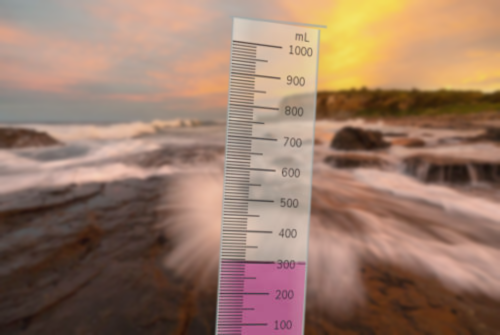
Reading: 300; mL
